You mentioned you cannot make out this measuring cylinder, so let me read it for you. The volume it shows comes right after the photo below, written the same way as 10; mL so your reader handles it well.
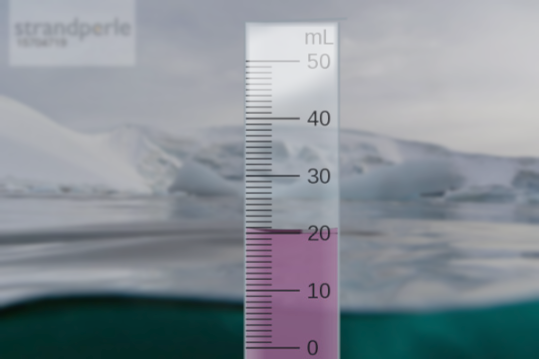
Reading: 20; mL
